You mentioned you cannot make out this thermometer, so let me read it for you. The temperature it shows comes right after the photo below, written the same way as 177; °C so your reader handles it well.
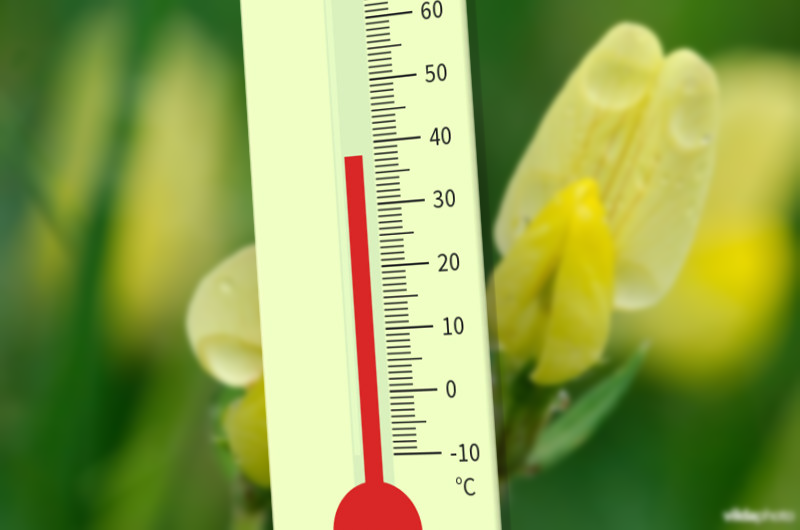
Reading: 38; °C
